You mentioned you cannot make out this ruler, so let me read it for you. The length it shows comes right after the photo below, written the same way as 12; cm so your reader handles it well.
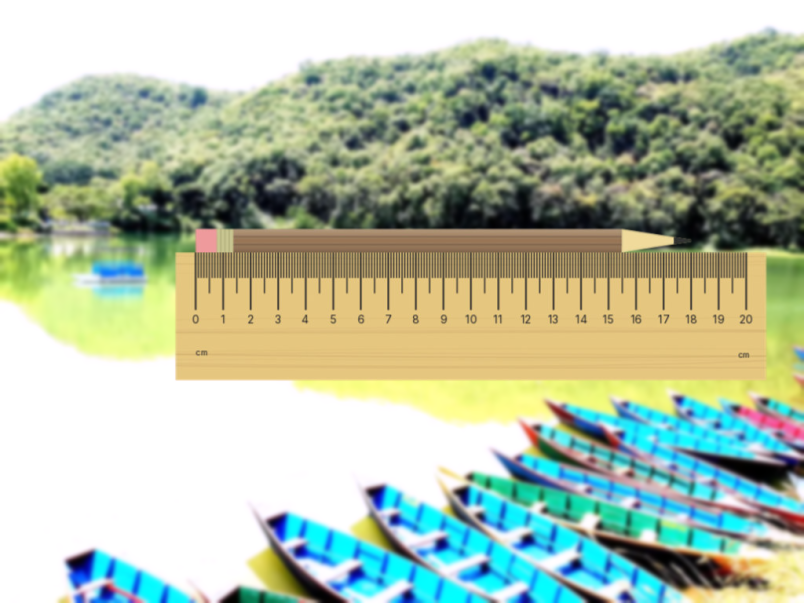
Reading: 18; cm
